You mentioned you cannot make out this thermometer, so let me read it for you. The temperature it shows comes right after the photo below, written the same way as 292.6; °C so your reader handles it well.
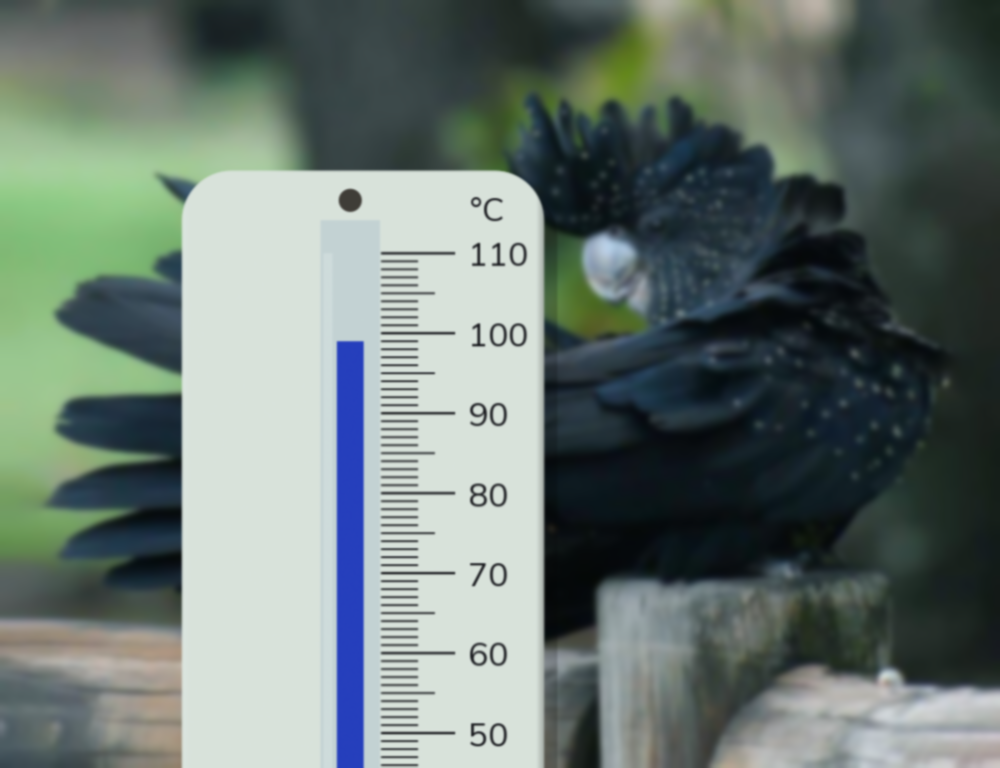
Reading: 99; °C
